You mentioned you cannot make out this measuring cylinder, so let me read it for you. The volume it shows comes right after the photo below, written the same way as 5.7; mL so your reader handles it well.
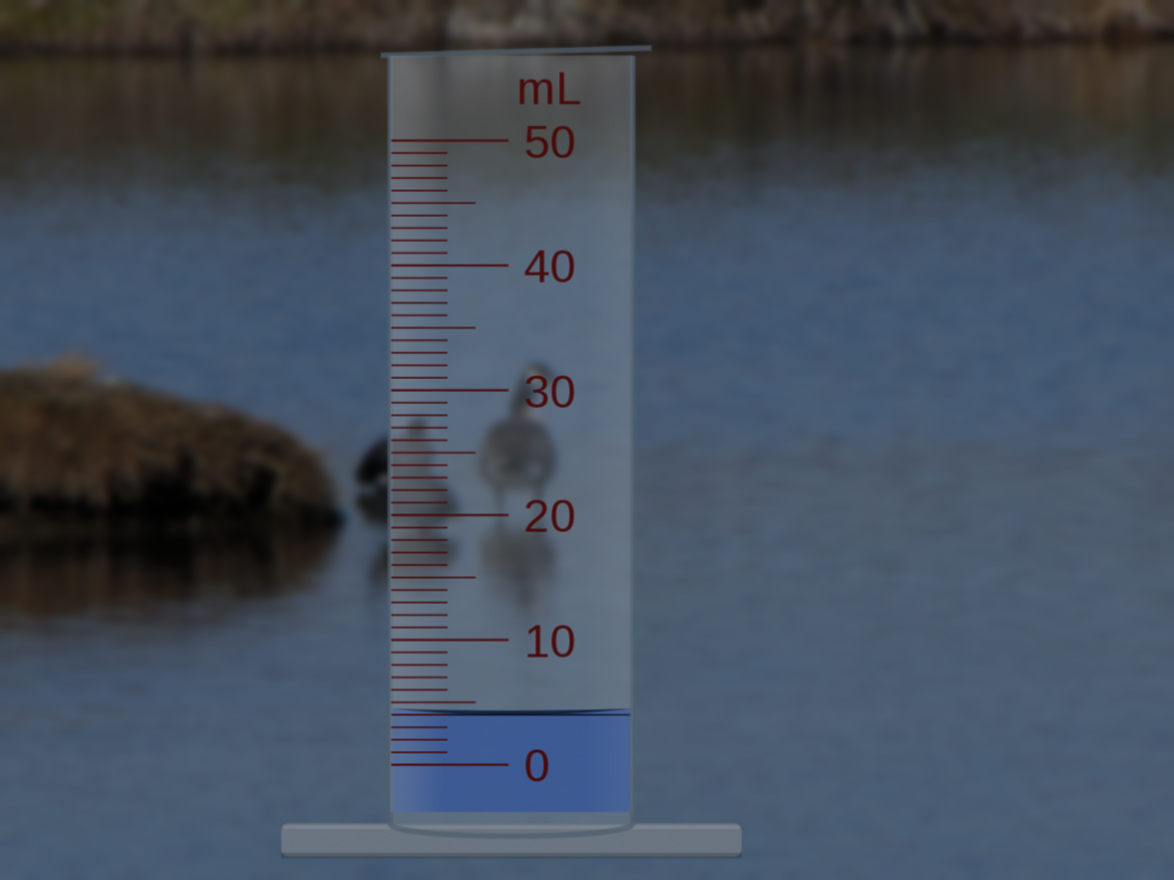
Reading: 4; mL
